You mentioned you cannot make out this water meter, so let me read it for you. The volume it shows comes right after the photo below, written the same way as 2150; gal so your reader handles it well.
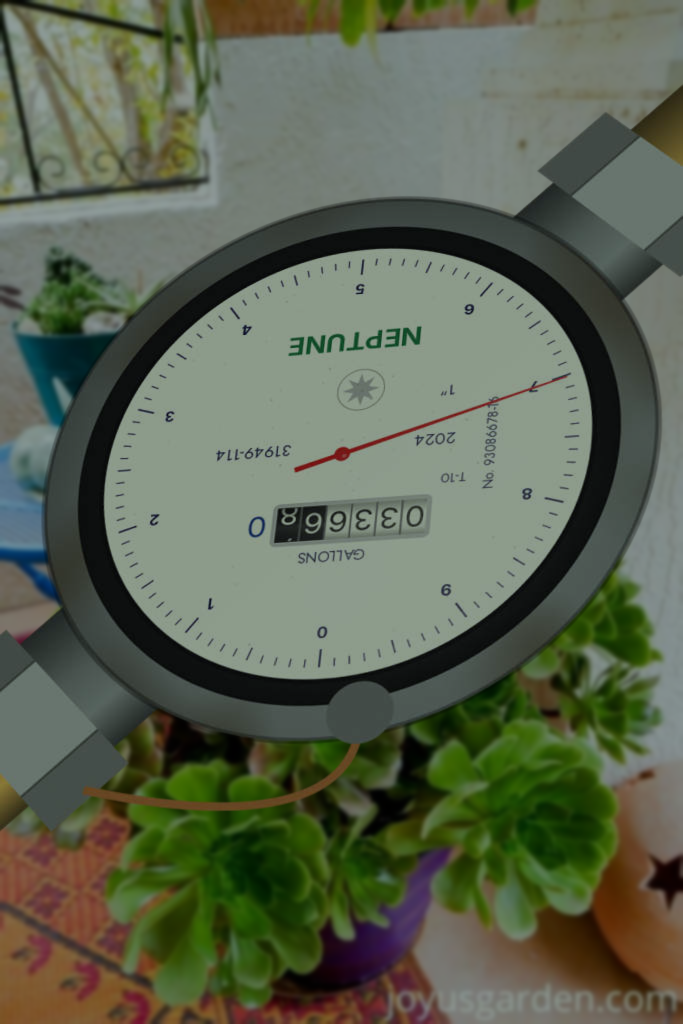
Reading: 336677.0; gal
